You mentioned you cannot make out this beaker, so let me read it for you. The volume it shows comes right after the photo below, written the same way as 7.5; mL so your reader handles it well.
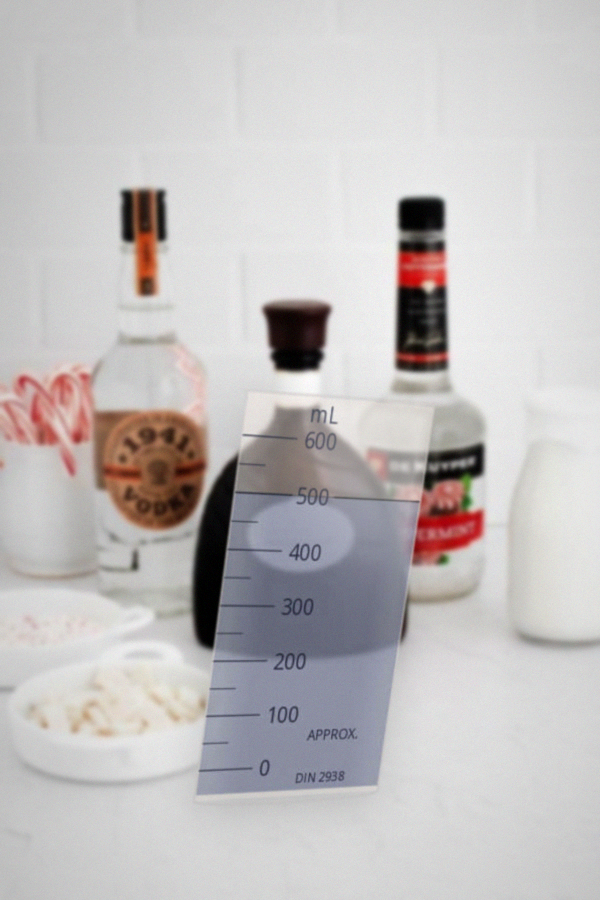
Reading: 500; mL
